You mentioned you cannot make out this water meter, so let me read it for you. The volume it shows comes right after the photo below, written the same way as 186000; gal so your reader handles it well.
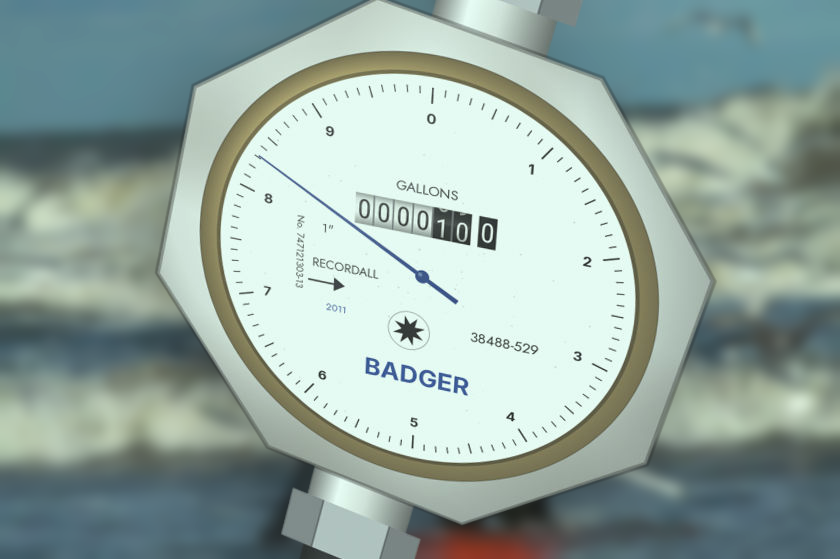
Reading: 98.3; gal
